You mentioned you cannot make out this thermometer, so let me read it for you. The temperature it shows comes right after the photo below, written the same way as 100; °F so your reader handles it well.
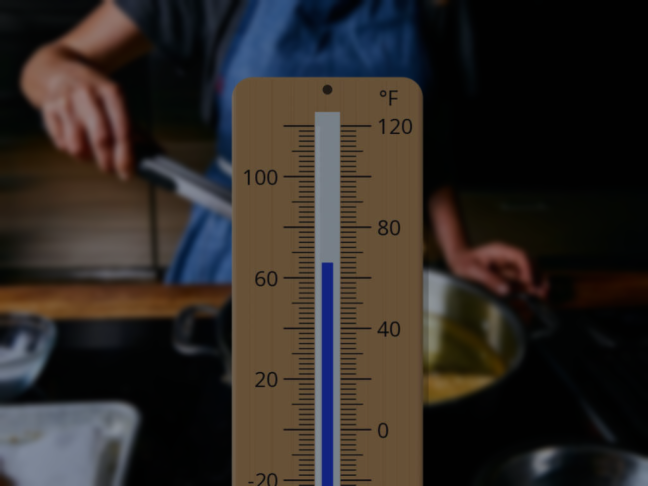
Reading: 66; °F
